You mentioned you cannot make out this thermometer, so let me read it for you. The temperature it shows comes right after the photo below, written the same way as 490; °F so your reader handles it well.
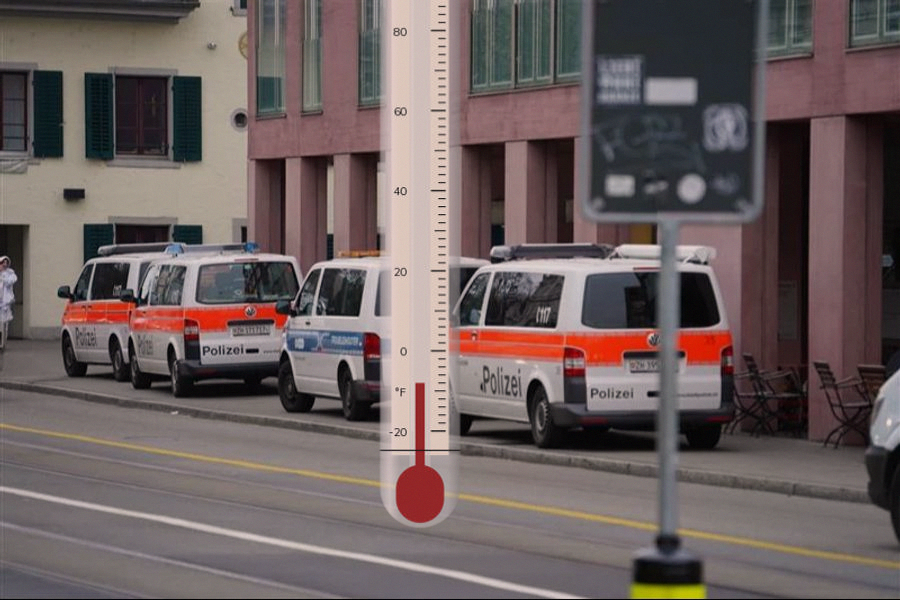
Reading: -8; °F
